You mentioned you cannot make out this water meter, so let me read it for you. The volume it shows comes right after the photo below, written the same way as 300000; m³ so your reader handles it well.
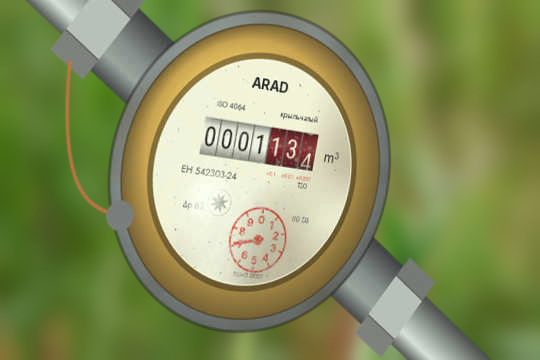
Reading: 1.1337; m³
